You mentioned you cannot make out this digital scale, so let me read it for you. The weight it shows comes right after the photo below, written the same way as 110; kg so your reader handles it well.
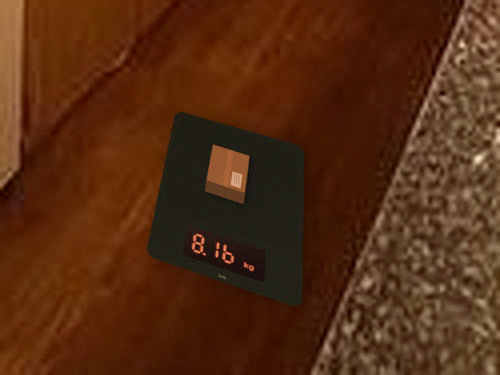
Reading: 8.16; kg
